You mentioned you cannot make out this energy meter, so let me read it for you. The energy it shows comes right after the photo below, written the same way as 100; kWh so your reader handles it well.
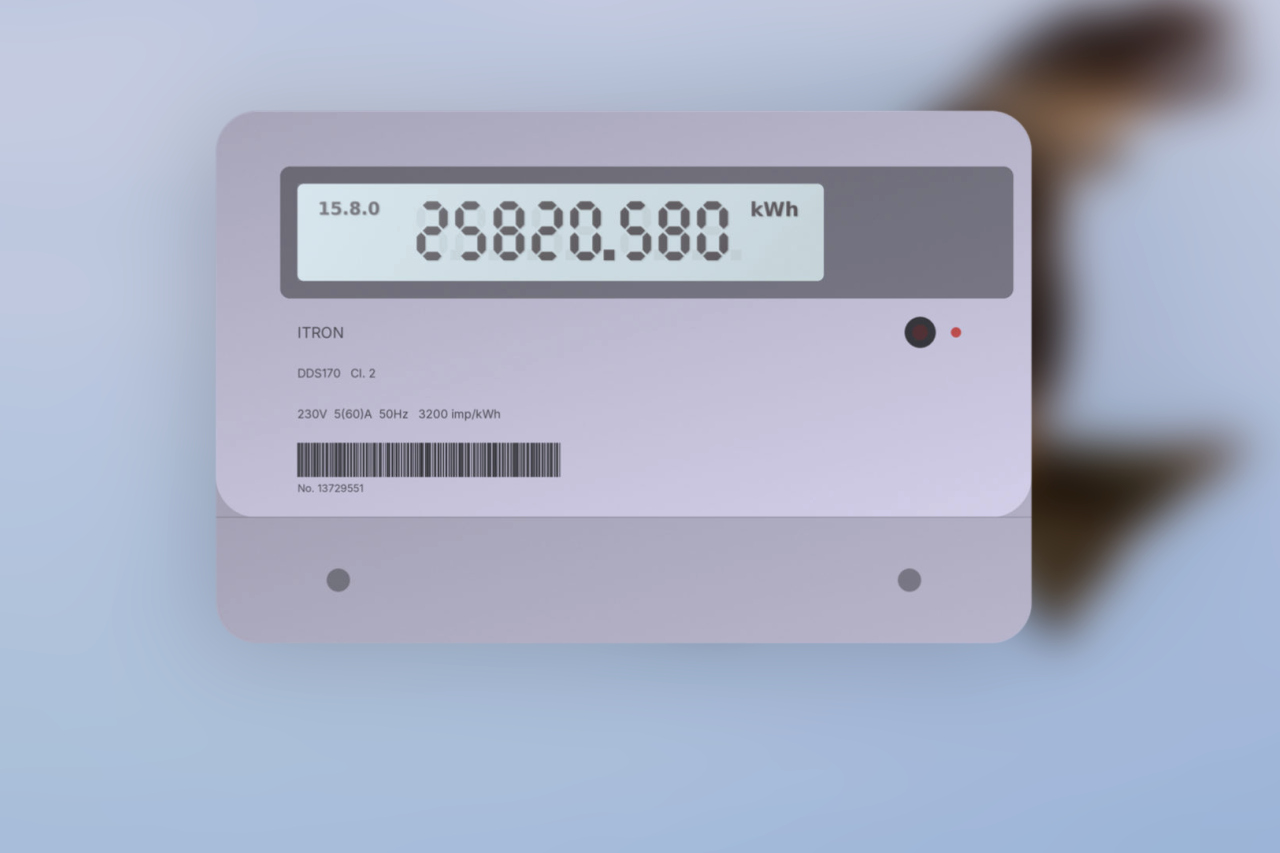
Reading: 25820.580; kWh
